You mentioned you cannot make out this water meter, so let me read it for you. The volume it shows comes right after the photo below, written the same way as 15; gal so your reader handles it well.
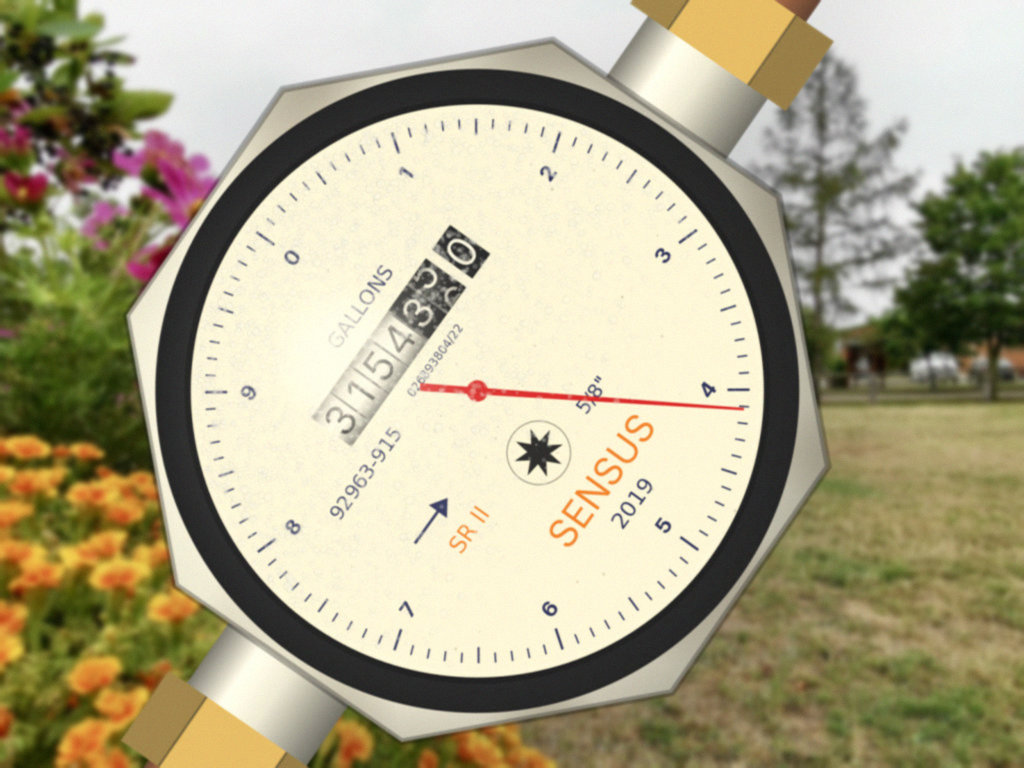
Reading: 3154354.1; gal
